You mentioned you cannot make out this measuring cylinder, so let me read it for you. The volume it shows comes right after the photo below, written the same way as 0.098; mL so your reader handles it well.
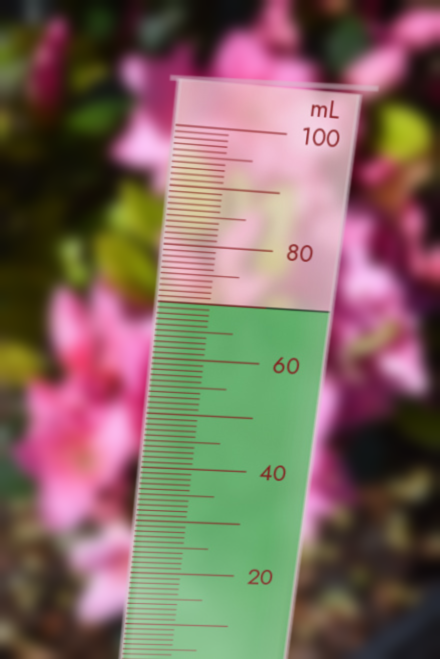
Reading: 70; mL
